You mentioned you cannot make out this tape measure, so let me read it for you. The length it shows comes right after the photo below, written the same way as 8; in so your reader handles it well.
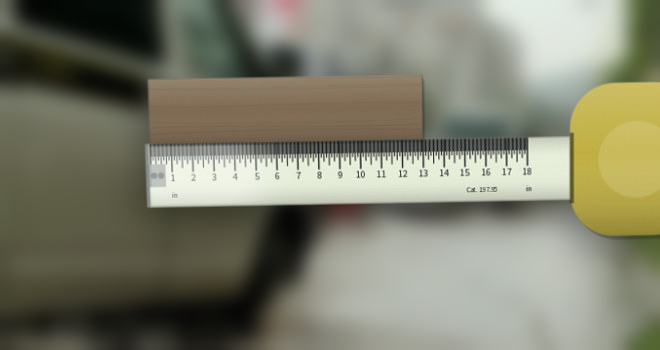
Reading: 13; in
